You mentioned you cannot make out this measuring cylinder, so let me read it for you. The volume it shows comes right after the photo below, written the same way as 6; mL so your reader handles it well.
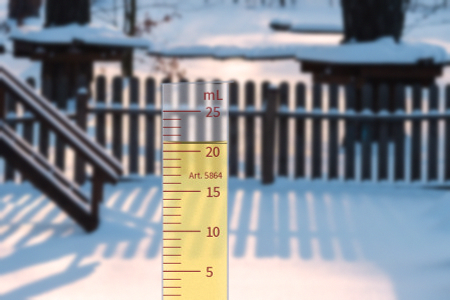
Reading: 21; mL
